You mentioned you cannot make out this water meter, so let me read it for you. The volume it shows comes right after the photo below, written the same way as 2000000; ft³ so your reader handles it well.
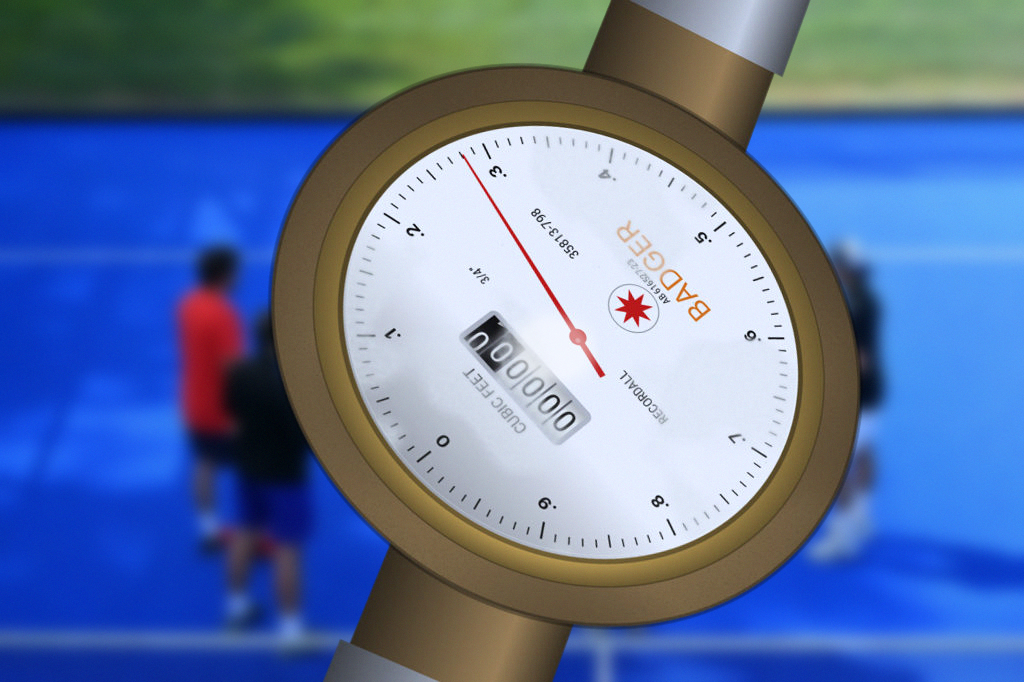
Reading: 0.28; ft³
